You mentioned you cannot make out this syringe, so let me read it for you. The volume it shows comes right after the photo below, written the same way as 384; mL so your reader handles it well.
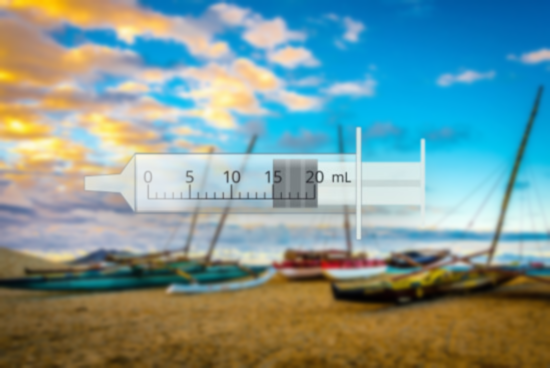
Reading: 15; mL
